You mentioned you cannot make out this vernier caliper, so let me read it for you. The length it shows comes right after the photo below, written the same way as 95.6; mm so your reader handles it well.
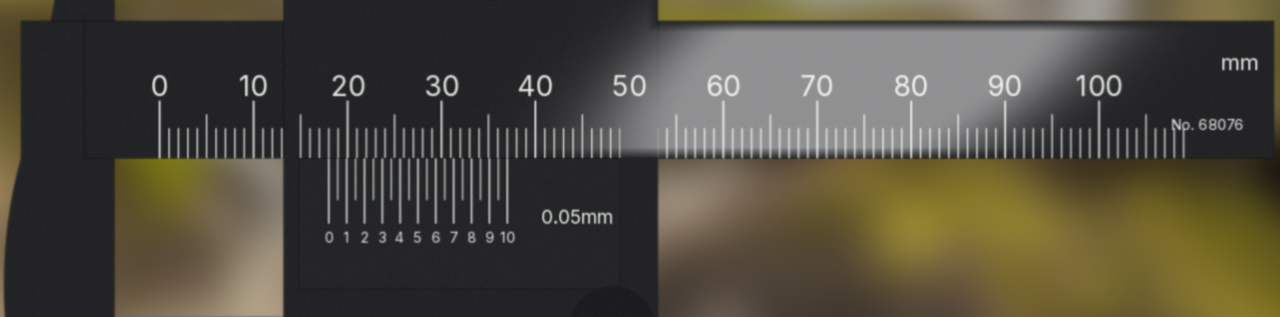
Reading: 18.0; mm
